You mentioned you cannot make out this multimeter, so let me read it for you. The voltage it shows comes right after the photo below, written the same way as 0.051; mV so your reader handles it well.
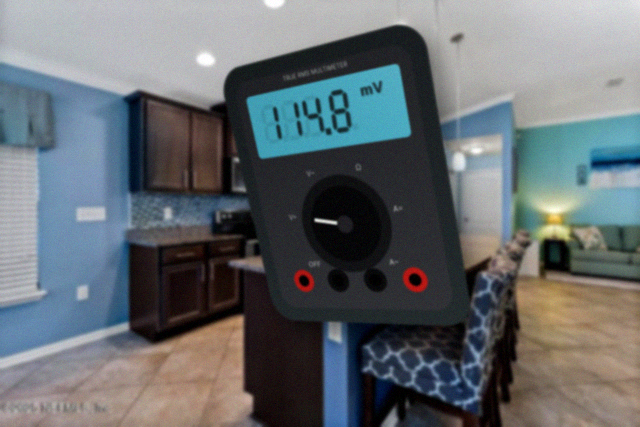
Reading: 114.8; mV
